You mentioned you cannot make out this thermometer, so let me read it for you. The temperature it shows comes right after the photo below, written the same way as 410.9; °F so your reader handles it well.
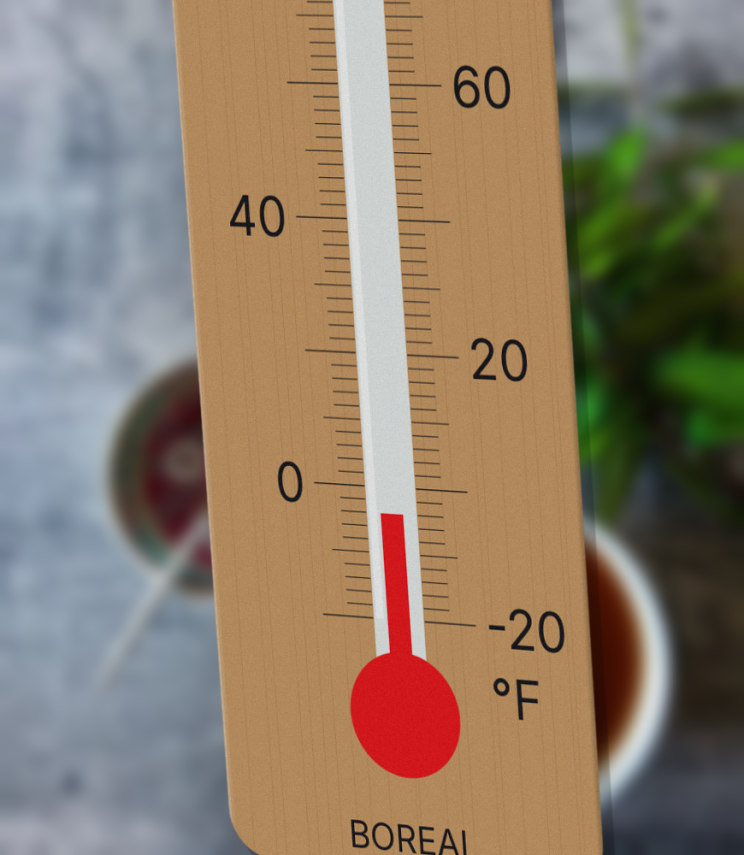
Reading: -4; °F
